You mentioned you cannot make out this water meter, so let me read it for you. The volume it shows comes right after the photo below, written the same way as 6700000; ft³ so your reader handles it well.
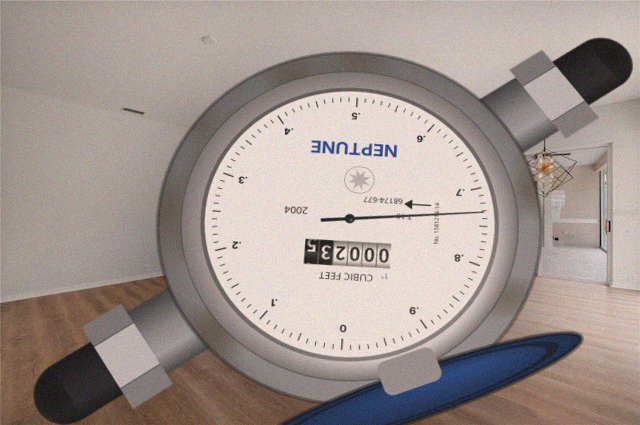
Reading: 234.73; ft³
